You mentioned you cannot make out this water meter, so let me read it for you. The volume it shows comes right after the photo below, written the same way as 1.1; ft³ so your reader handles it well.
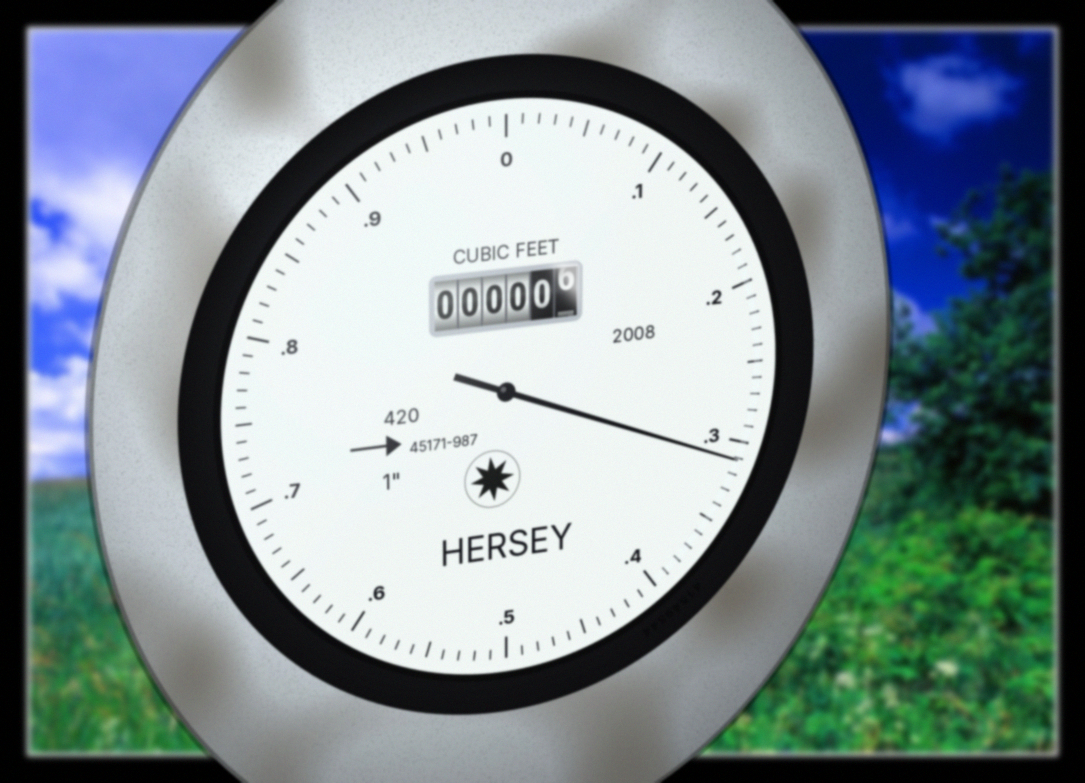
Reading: 6.31; ft³
